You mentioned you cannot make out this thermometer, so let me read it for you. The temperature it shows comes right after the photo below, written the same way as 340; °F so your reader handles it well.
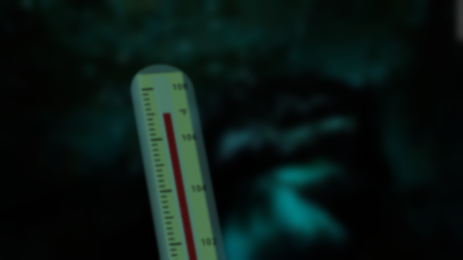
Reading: 107; °F
